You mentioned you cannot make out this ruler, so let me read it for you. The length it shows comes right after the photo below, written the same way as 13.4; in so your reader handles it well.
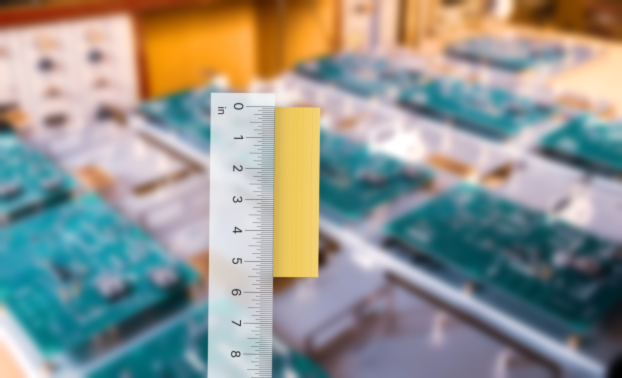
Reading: 5.5; in
